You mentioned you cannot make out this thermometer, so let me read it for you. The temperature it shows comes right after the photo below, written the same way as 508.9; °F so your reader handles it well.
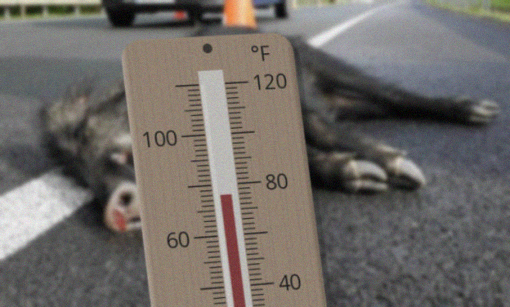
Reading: 76; °F
